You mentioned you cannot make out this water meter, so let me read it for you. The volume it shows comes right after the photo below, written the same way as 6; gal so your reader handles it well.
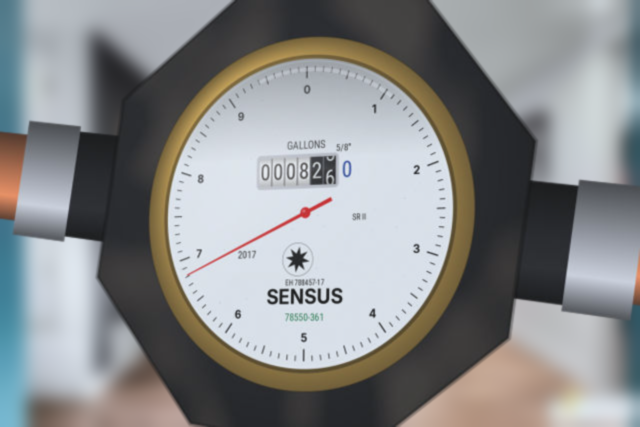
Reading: 8256.8; gal
